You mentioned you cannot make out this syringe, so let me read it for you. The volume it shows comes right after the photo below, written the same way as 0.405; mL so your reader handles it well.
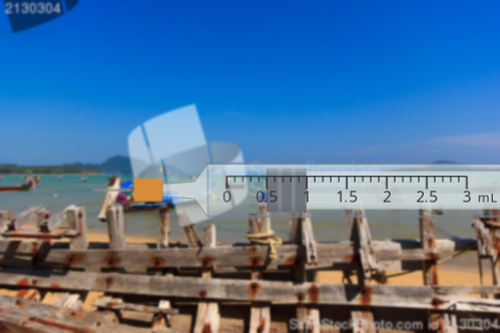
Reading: 0.5; mL
